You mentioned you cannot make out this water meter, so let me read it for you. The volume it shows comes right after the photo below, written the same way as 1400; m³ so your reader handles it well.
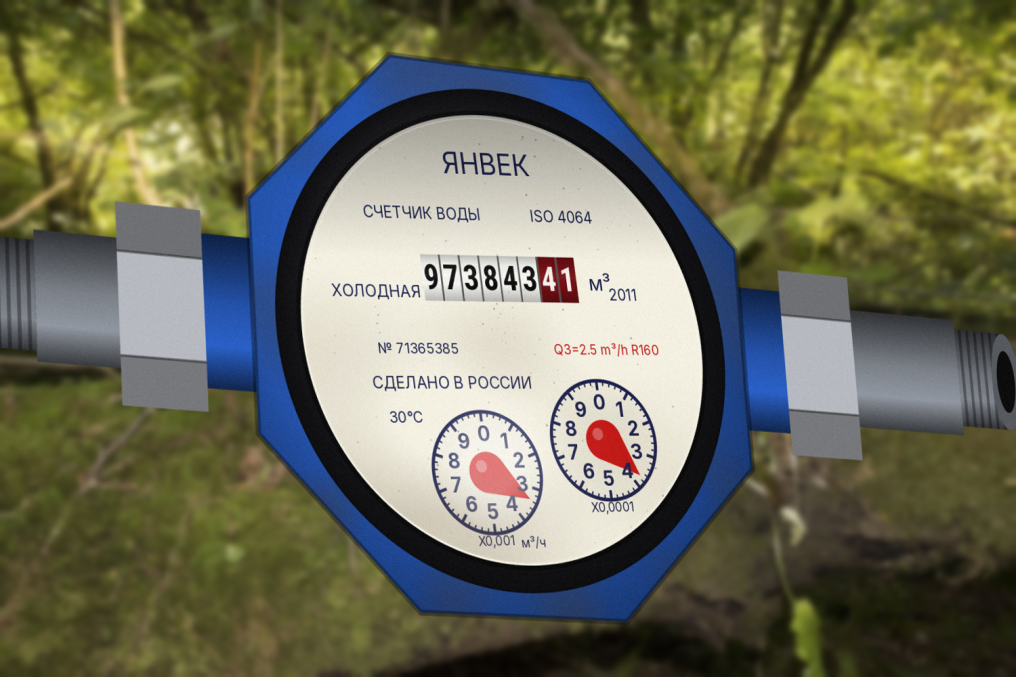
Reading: 973843.4133; m³
